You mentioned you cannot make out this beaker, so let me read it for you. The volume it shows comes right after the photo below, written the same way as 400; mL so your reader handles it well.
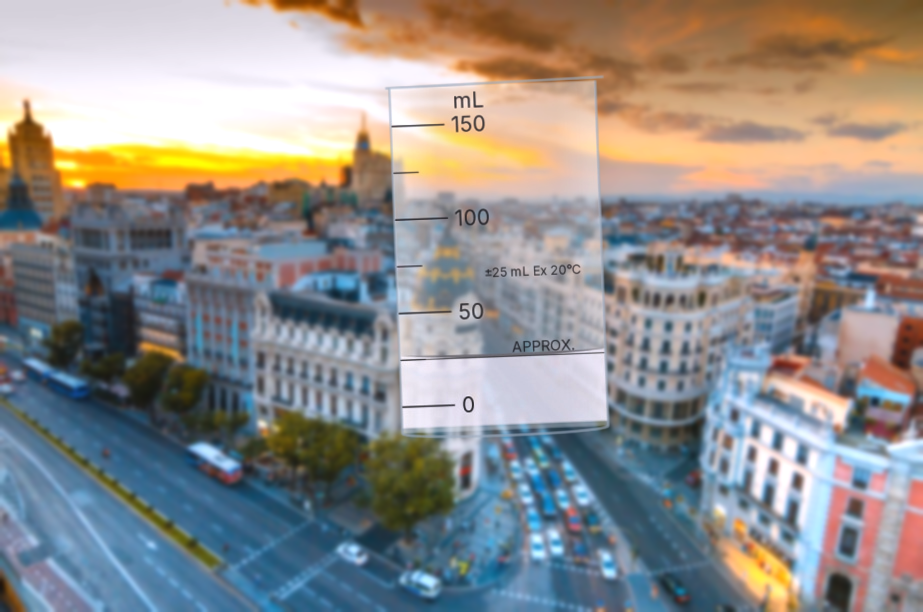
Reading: 25; mL
